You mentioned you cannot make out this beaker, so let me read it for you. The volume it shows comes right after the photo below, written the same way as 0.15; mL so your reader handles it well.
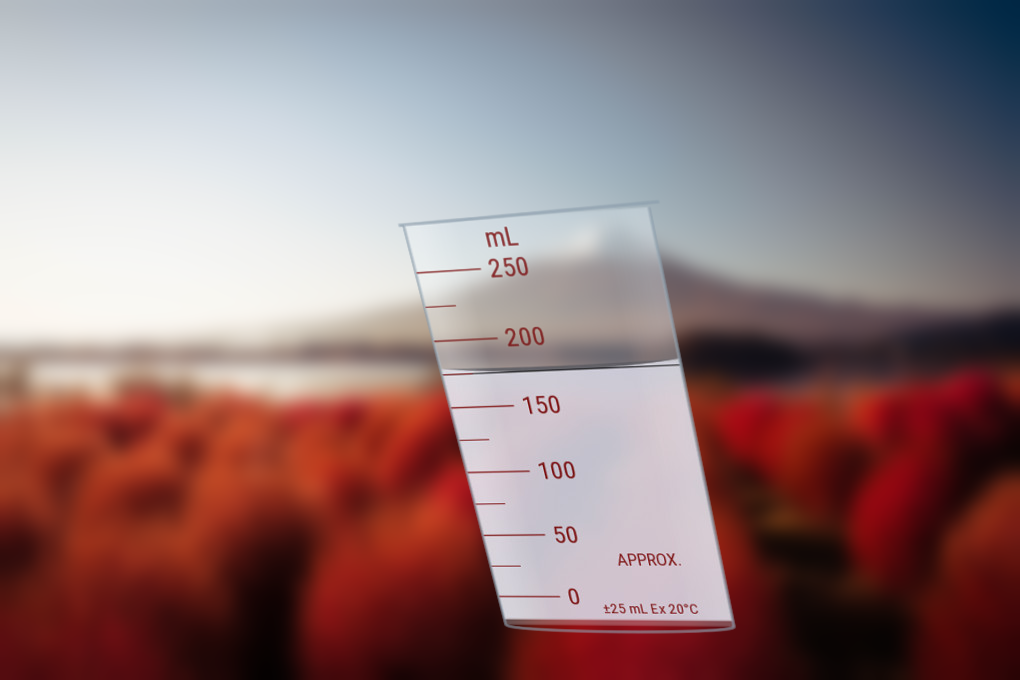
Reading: 175; mL
